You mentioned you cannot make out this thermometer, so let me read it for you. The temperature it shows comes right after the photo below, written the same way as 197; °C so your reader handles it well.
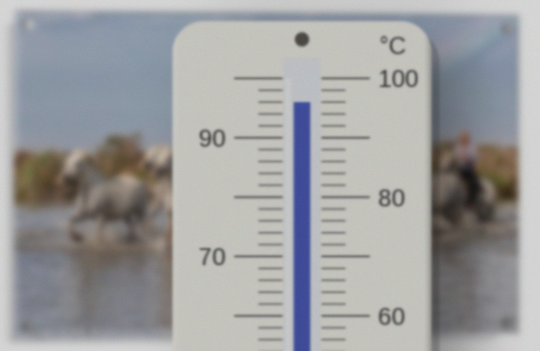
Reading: 96; °C
